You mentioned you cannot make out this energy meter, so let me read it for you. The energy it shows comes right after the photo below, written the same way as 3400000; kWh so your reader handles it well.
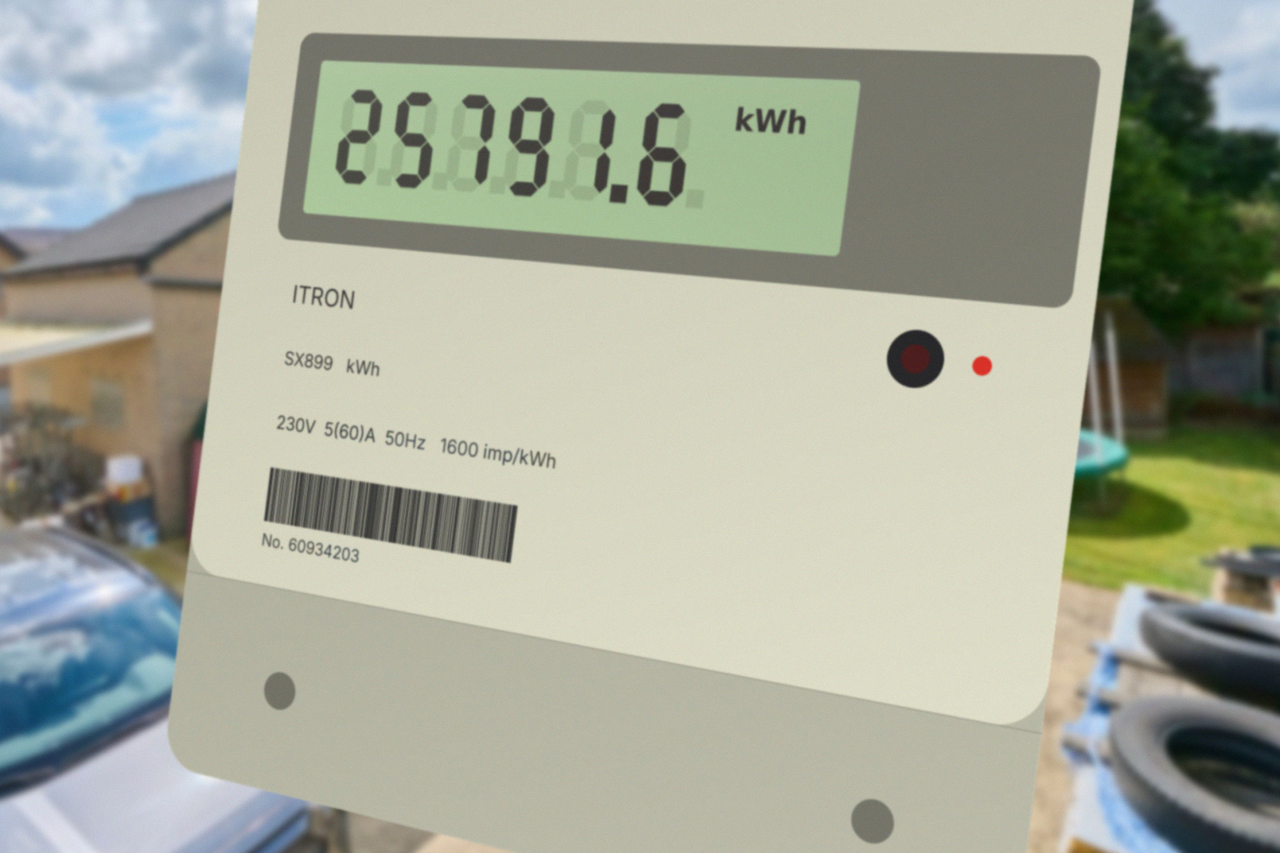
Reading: 25791.6; kWh
